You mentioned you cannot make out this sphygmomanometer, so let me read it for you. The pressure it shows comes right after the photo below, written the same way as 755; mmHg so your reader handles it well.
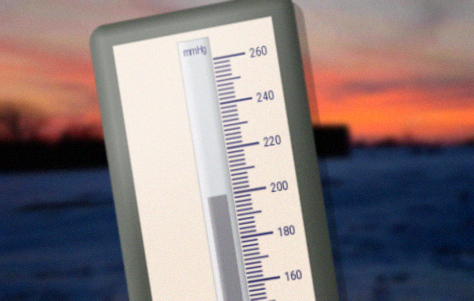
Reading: 200; mmHg
